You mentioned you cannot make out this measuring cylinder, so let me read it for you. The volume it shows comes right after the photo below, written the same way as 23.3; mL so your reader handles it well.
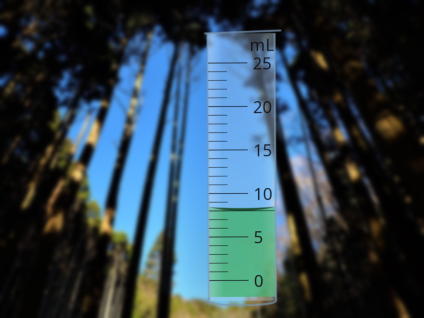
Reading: 8; mL
